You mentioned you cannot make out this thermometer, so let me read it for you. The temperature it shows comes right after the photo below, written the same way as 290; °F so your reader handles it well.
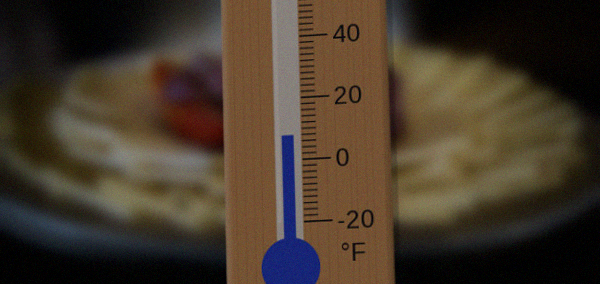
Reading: 8; °F
